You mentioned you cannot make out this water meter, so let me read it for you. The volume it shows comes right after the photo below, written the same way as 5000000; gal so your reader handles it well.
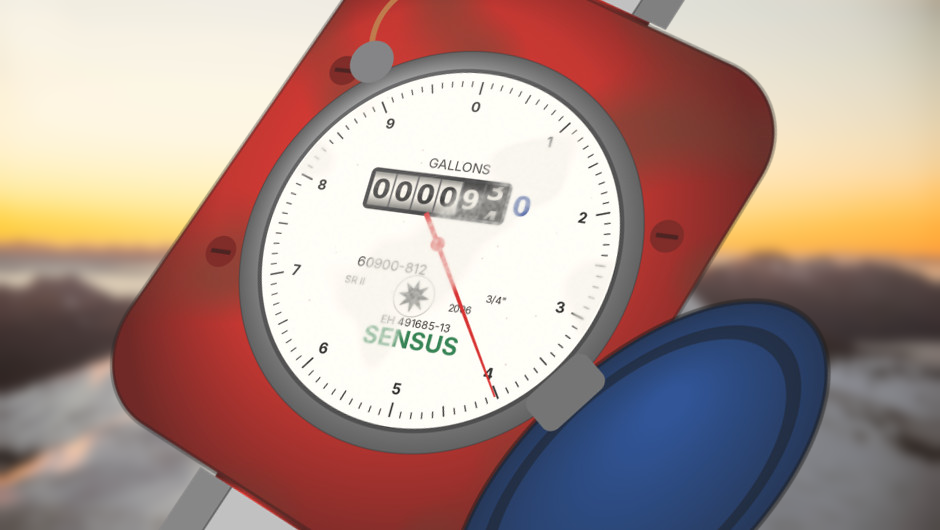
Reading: 934.0; gal
